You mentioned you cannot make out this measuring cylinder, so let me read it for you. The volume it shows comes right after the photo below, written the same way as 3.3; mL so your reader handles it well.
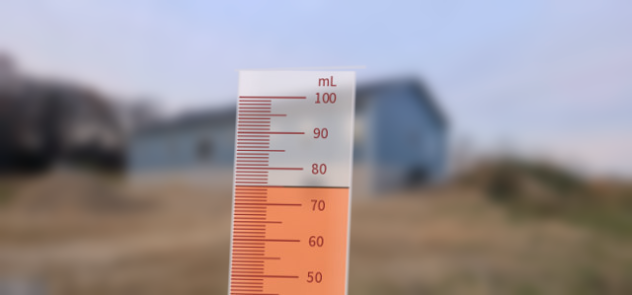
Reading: 75; mL
